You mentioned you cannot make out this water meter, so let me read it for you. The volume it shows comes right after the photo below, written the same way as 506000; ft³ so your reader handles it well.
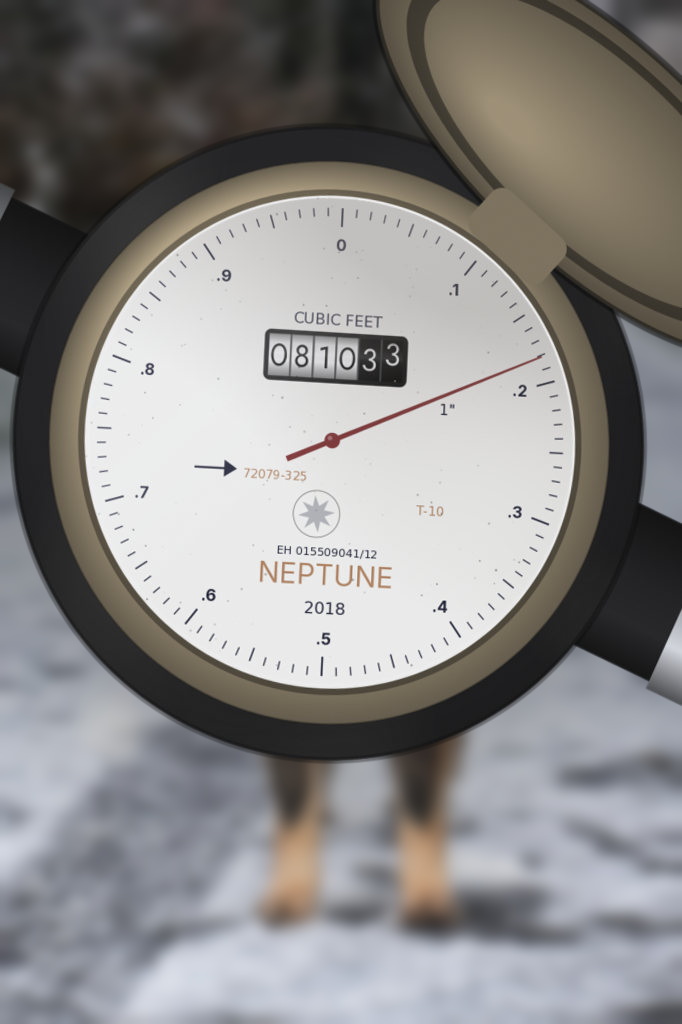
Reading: 81033.18; ft³
